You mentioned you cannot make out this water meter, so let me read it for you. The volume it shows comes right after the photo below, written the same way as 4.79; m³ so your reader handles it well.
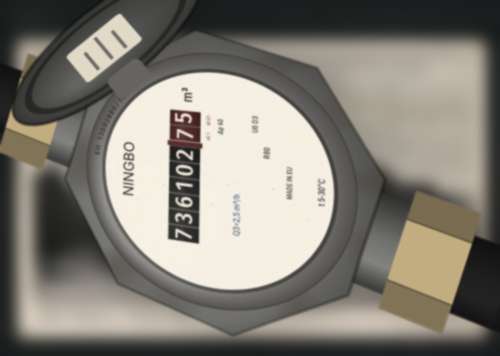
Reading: 736102.75; m³
